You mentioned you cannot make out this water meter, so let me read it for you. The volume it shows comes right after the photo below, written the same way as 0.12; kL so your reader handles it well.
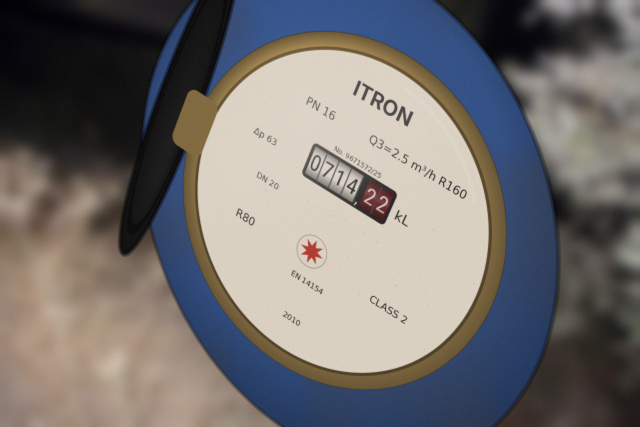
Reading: 714.22; kL
